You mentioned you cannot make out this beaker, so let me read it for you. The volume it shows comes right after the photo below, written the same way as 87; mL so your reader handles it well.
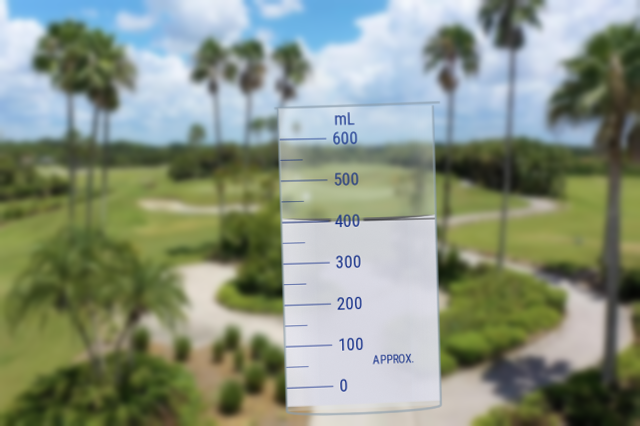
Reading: 400; mL
